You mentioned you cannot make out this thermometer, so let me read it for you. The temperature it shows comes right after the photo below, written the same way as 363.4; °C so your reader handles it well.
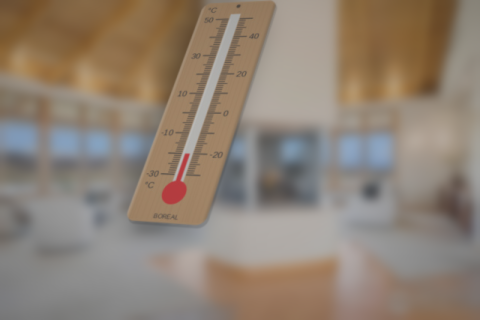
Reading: -20; °C
